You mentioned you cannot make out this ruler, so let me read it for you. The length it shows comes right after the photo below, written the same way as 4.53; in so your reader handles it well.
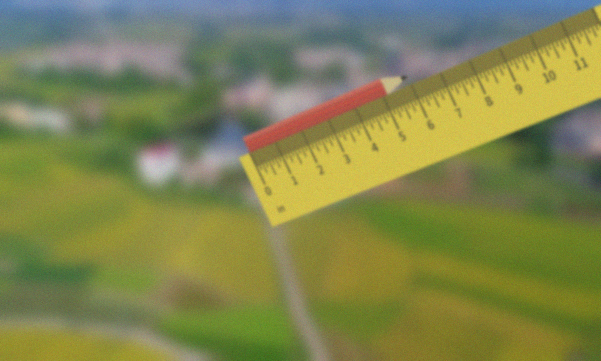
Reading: 6; in
